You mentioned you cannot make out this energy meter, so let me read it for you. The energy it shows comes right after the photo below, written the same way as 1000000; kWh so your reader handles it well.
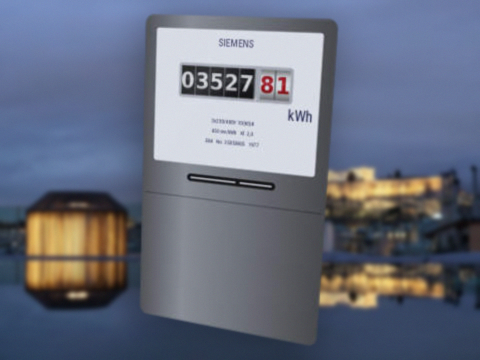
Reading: 3527.81; kWh
